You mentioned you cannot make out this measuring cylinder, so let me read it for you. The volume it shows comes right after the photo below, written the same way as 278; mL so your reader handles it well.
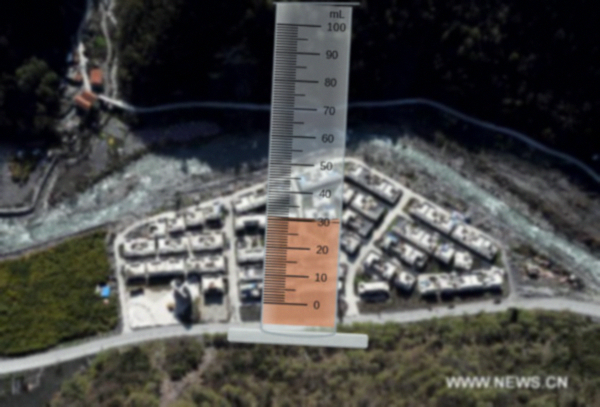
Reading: 30; mL
